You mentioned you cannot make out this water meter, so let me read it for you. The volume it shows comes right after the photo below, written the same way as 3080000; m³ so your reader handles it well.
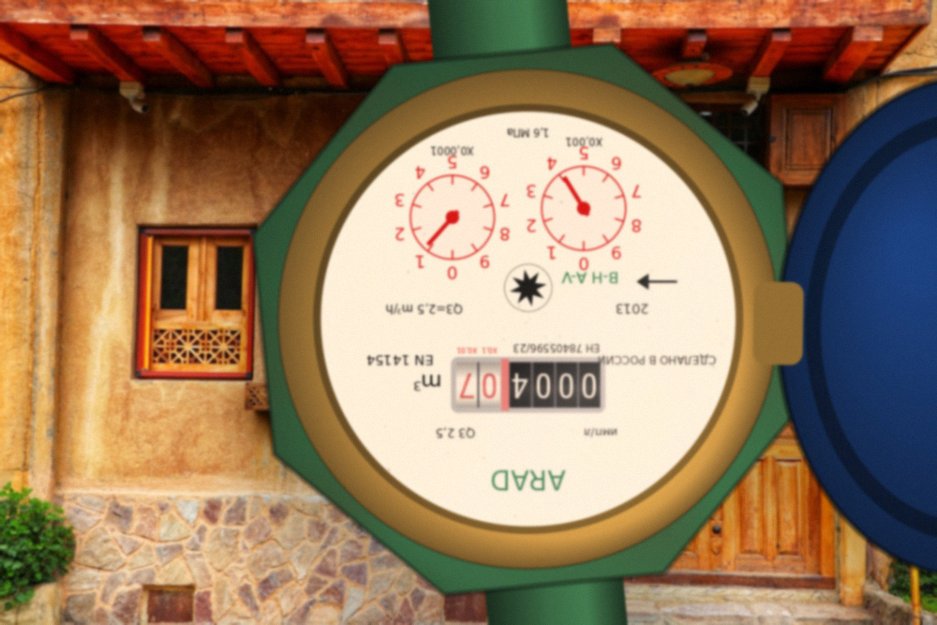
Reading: 4.0741; m³
